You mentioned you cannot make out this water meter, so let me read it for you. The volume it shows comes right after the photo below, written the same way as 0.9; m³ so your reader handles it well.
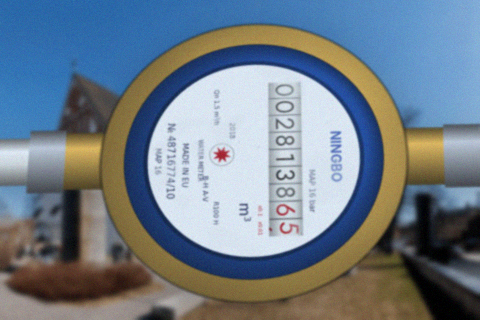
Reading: 28138.65; m³
